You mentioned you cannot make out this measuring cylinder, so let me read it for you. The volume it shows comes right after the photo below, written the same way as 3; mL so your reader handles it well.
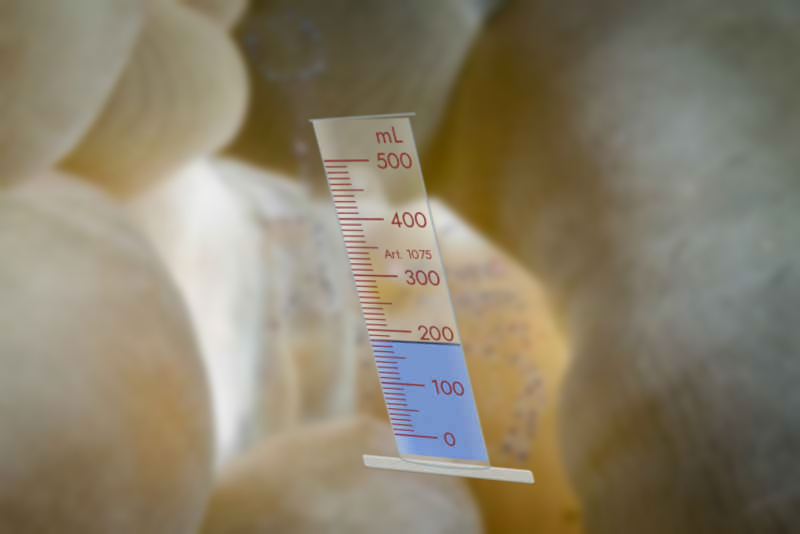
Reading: 180; mL
